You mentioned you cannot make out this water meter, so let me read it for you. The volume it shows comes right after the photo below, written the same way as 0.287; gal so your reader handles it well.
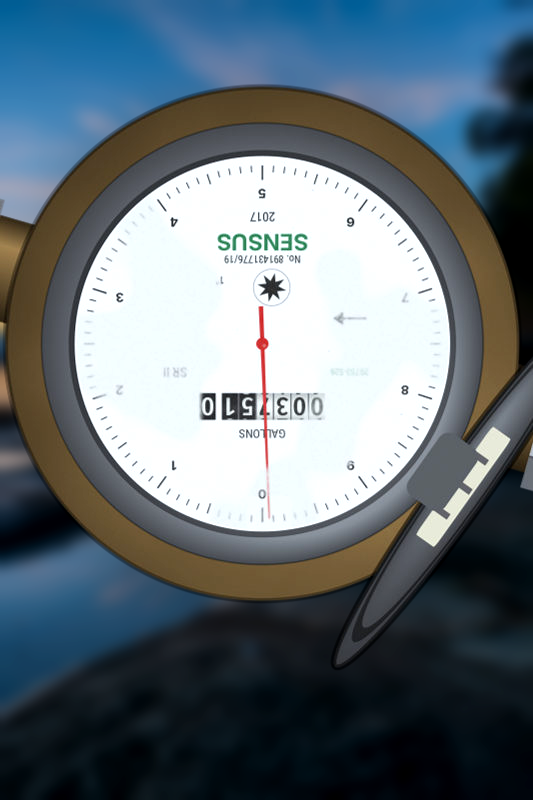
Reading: 37509.9; gal
